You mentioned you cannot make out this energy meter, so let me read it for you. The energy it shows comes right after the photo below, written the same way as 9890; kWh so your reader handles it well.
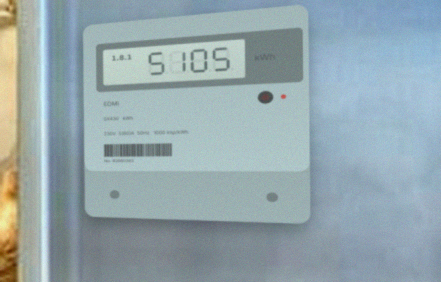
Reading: 5105; kWh
